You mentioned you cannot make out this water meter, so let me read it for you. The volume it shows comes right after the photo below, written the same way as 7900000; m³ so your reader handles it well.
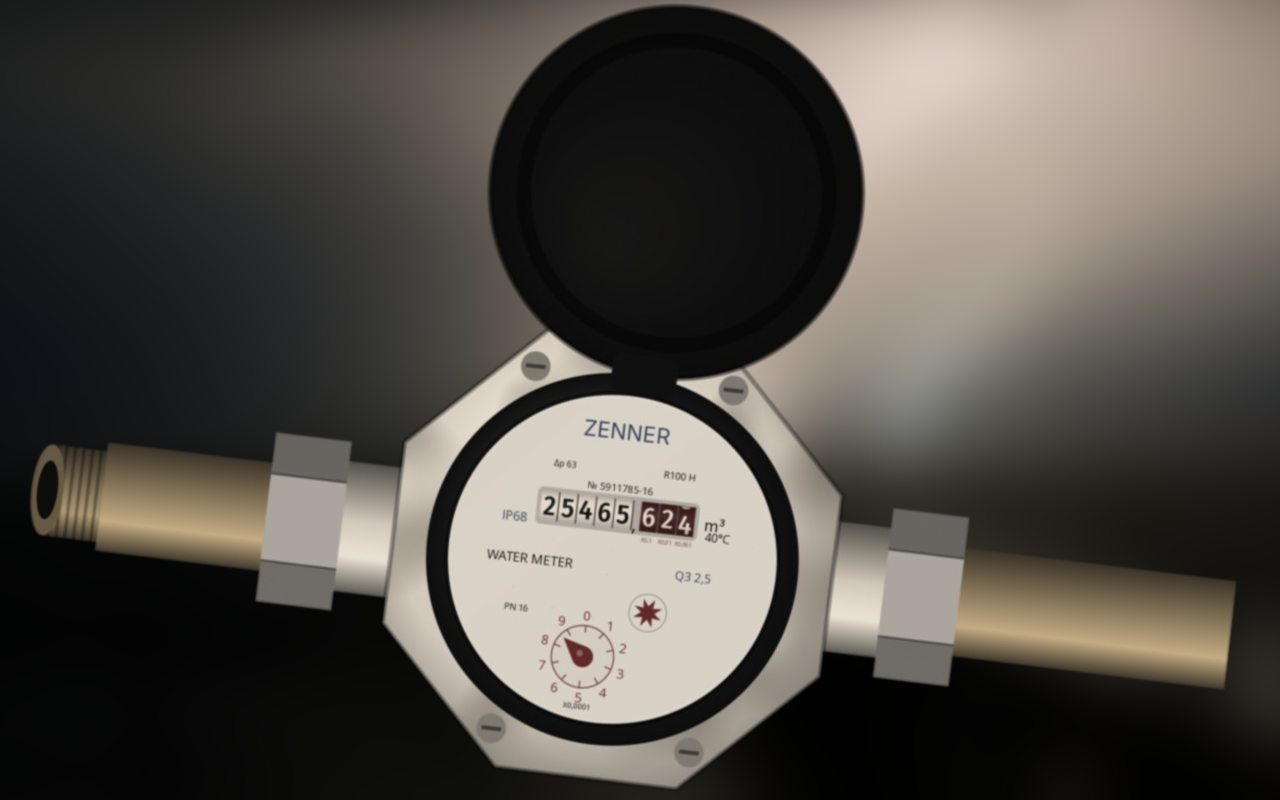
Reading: 25465.6238; m³
